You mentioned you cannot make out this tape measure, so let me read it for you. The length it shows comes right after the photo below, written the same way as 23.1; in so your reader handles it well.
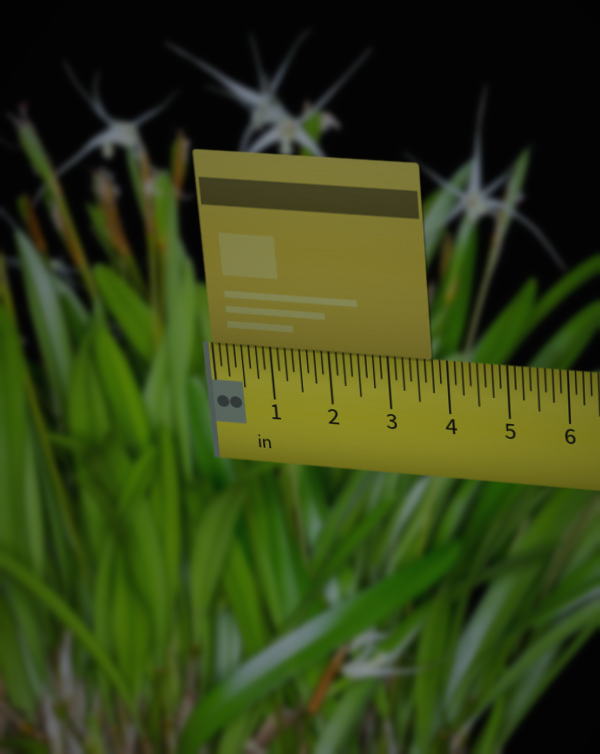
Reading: 3.75; in
